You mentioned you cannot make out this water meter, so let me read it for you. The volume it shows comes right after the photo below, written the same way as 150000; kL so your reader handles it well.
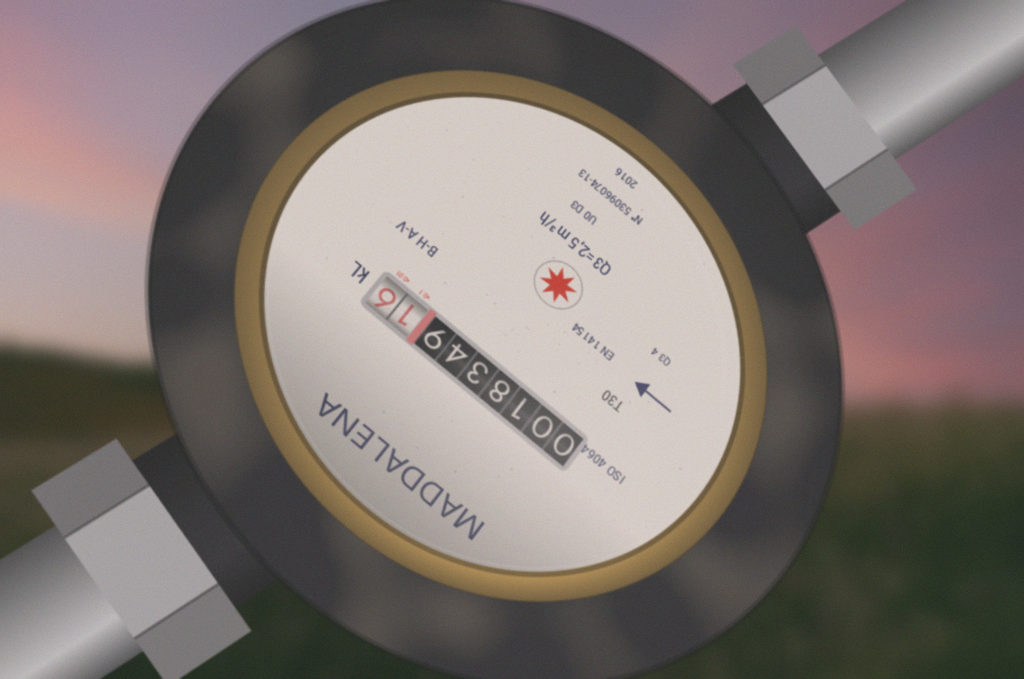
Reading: 18349.16; kL
